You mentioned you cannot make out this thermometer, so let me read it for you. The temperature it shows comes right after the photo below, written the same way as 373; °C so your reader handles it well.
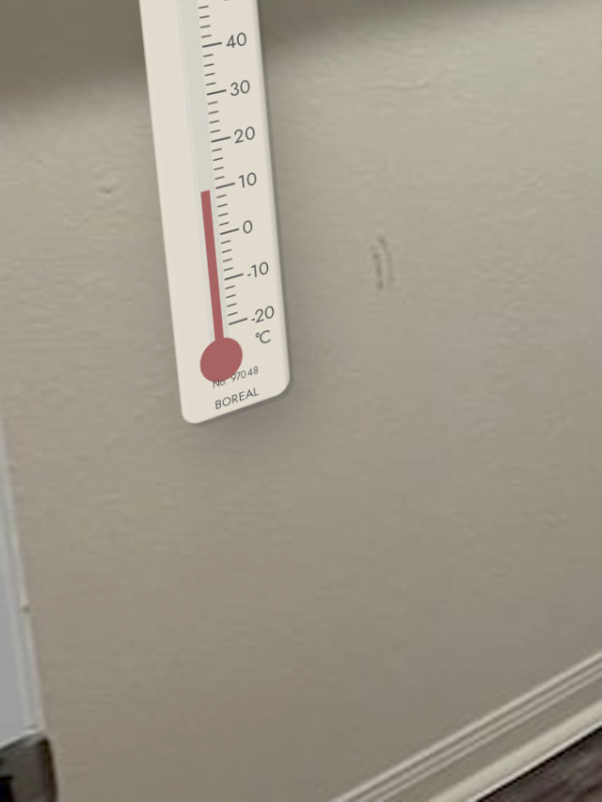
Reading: 10; °C
